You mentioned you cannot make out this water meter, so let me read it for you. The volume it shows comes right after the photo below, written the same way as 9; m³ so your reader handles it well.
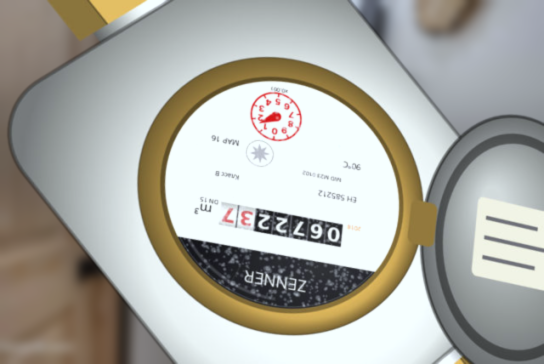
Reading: 6722.371; m³
